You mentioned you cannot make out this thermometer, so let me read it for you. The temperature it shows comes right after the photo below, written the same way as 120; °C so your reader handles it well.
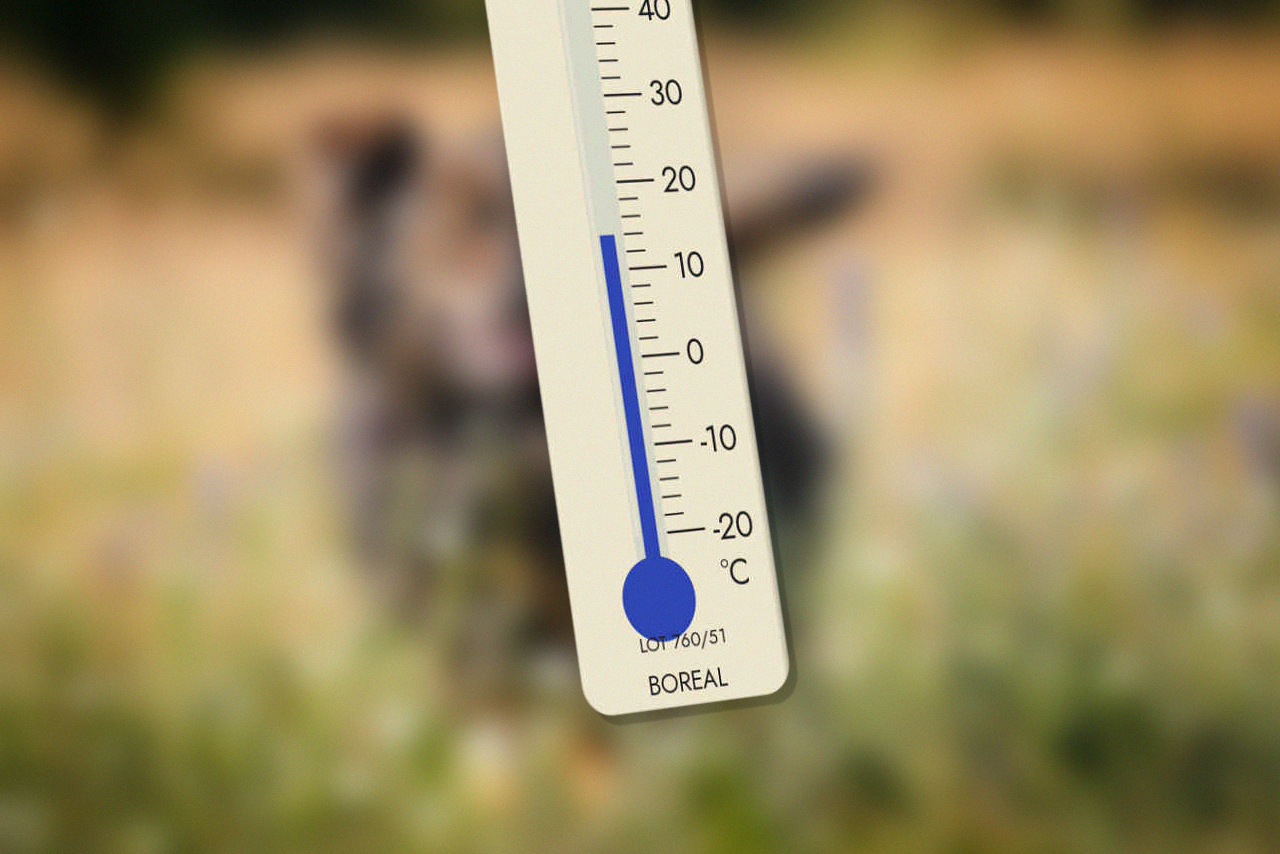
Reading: 14; °C
